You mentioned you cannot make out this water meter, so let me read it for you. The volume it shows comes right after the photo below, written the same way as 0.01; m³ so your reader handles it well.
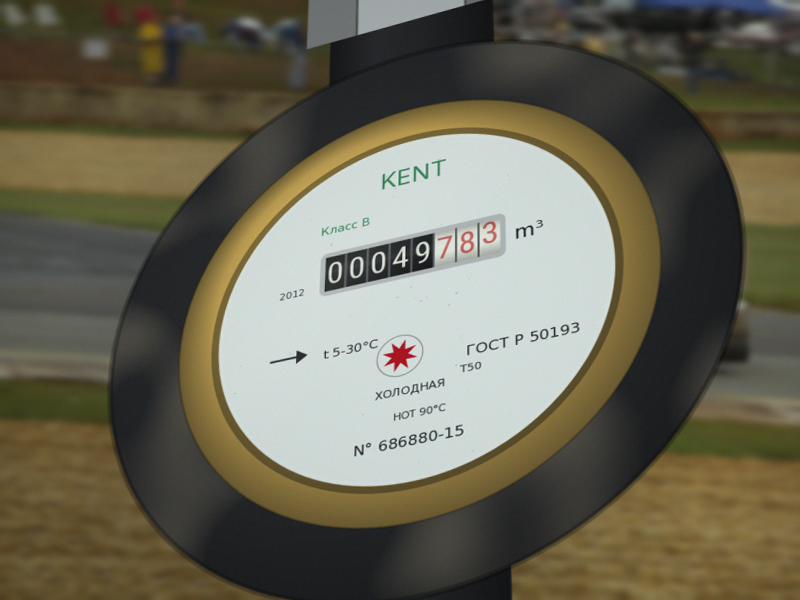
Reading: 49.783; m³
